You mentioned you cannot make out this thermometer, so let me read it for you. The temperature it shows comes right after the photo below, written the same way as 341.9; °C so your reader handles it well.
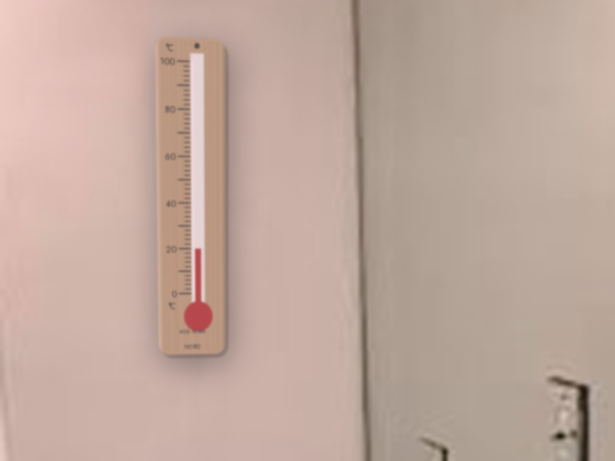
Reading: 20; °C
